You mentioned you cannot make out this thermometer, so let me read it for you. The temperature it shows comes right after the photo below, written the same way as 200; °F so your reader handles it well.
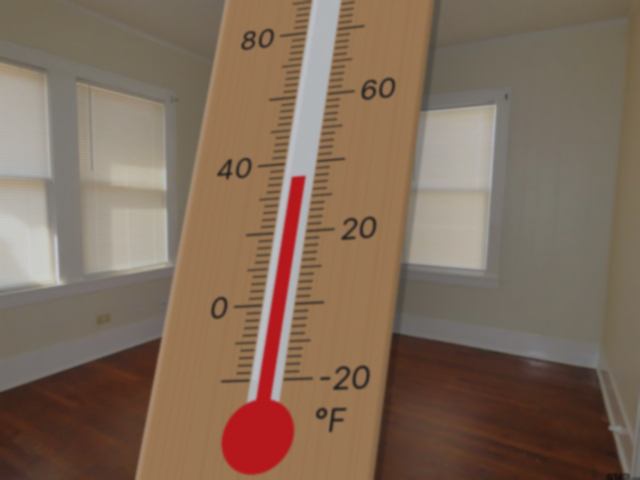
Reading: 36; °F
